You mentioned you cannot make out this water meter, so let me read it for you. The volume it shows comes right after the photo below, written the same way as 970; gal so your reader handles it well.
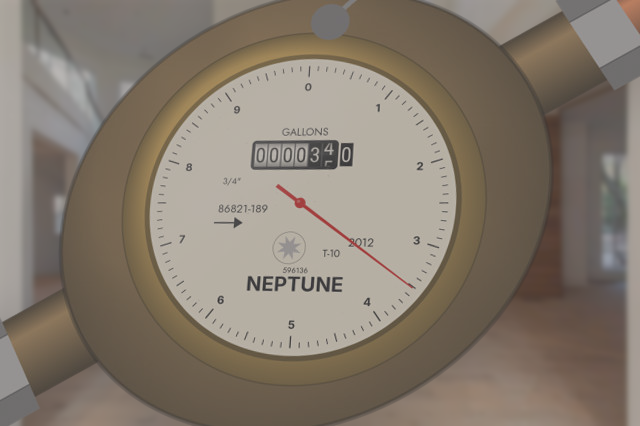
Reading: 343.5; gal
